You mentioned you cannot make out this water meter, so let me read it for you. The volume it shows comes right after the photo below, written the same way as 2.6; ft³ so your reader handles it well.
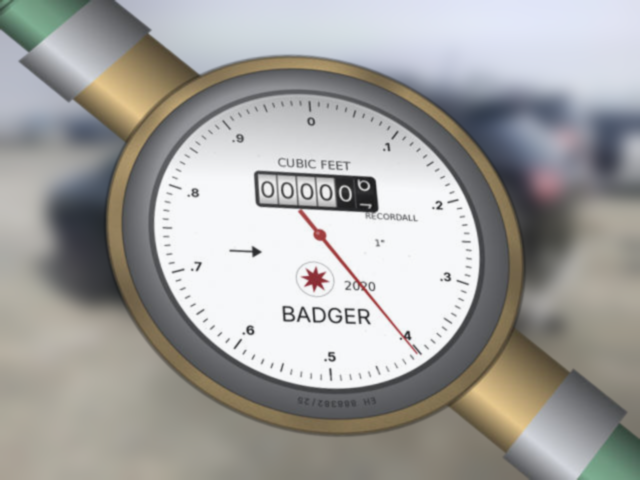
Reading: 6.40; ft³
